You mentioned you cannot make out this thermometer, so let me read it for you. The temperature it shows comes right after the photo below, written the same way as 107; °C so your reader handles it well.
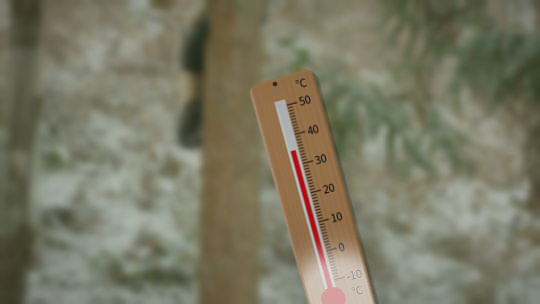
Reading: 35; °C
